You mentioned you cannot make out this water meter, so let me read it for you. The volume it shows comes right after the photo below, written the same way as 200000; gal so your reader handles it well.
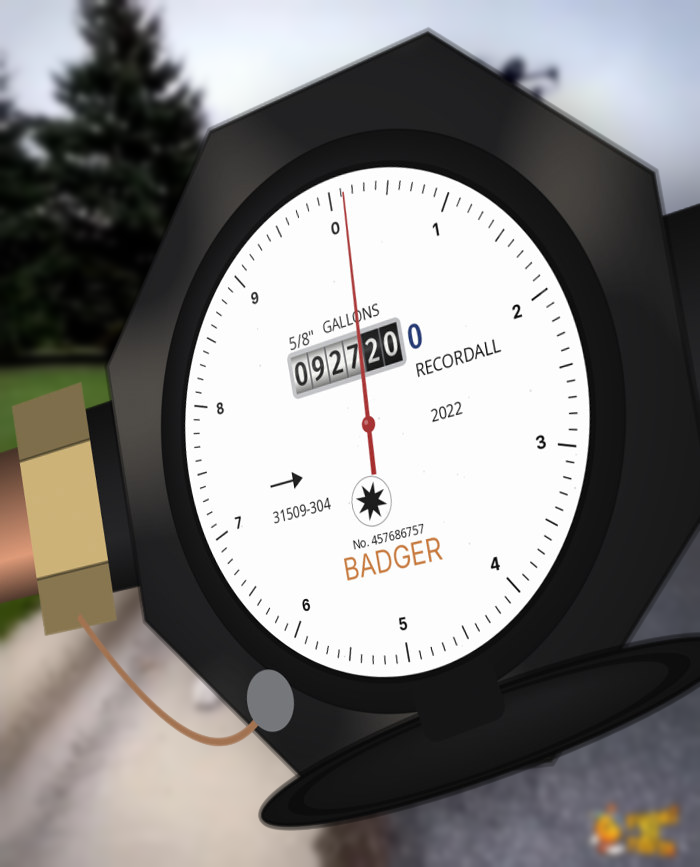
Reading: 927200.1; gal
